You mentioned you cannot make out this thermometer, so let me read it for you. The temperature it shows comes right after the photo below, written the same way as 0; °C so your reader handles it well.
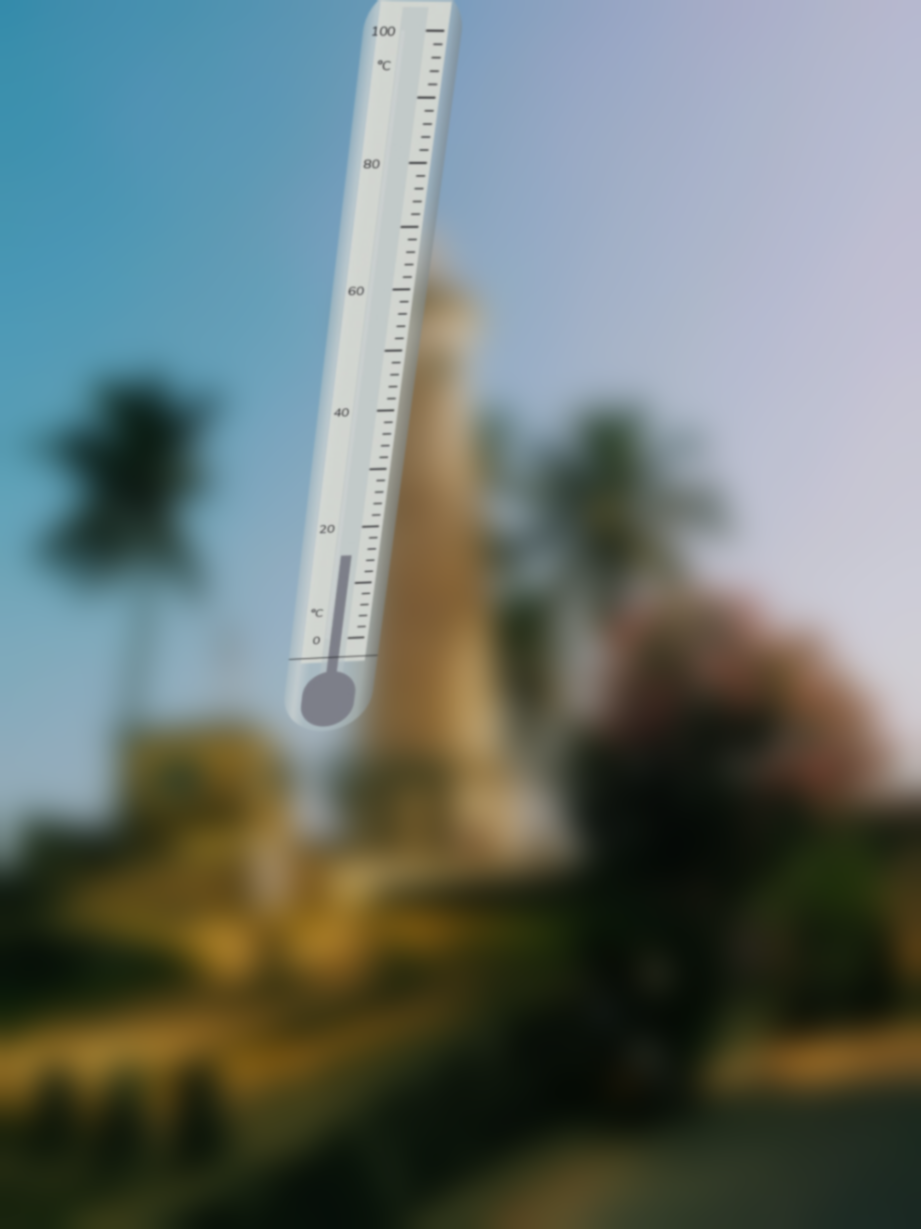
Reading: 15; °C
